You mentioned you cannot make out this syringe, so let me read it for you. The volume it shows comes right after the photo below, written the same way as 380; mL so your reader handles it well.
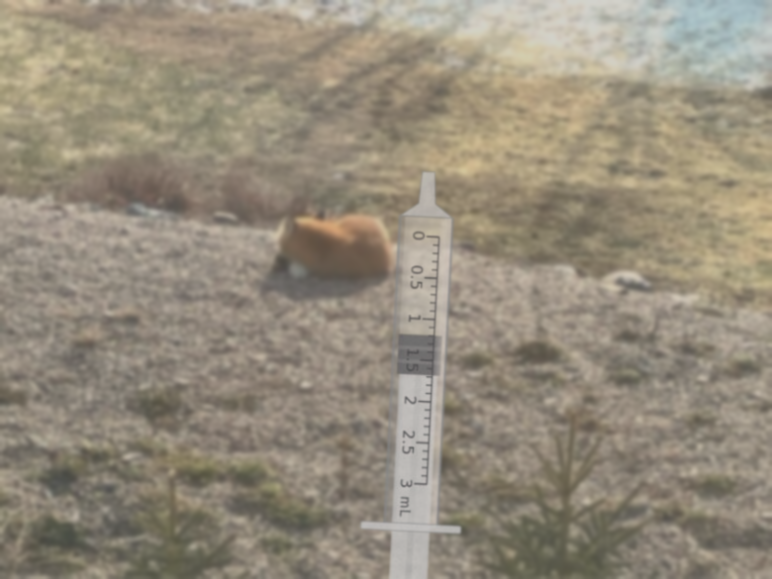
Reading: 1.2; mL
